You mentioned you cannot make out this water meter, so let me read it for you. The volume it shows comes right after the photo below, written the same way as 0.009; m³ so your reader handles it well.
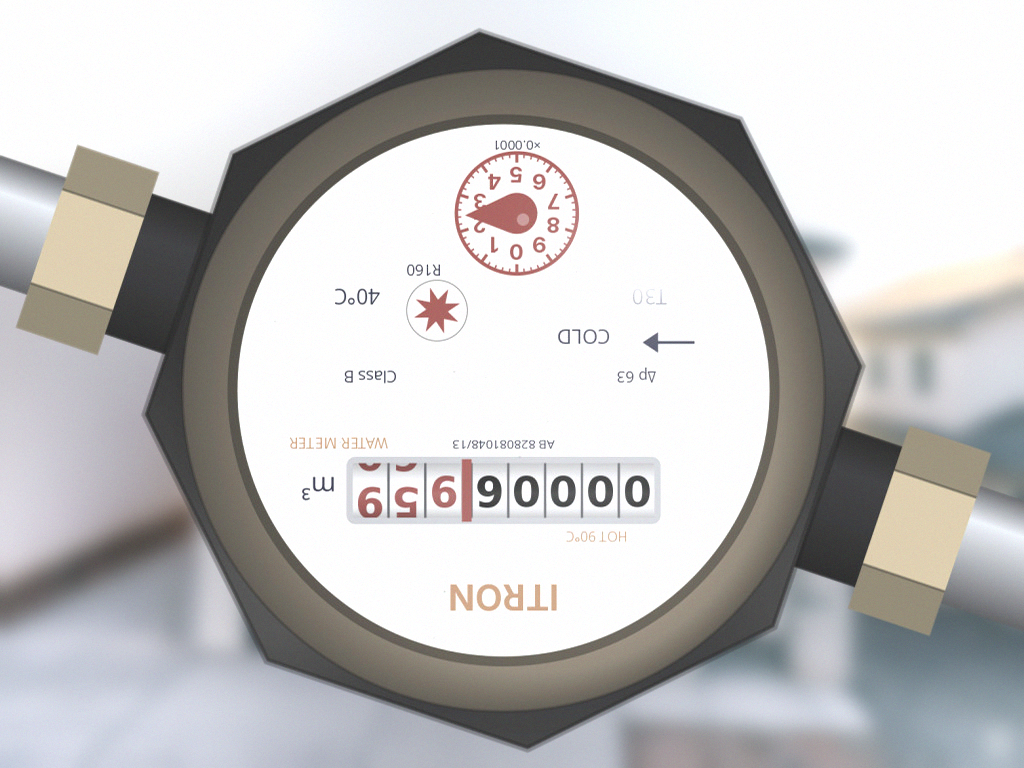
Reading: 6.9592; m³
